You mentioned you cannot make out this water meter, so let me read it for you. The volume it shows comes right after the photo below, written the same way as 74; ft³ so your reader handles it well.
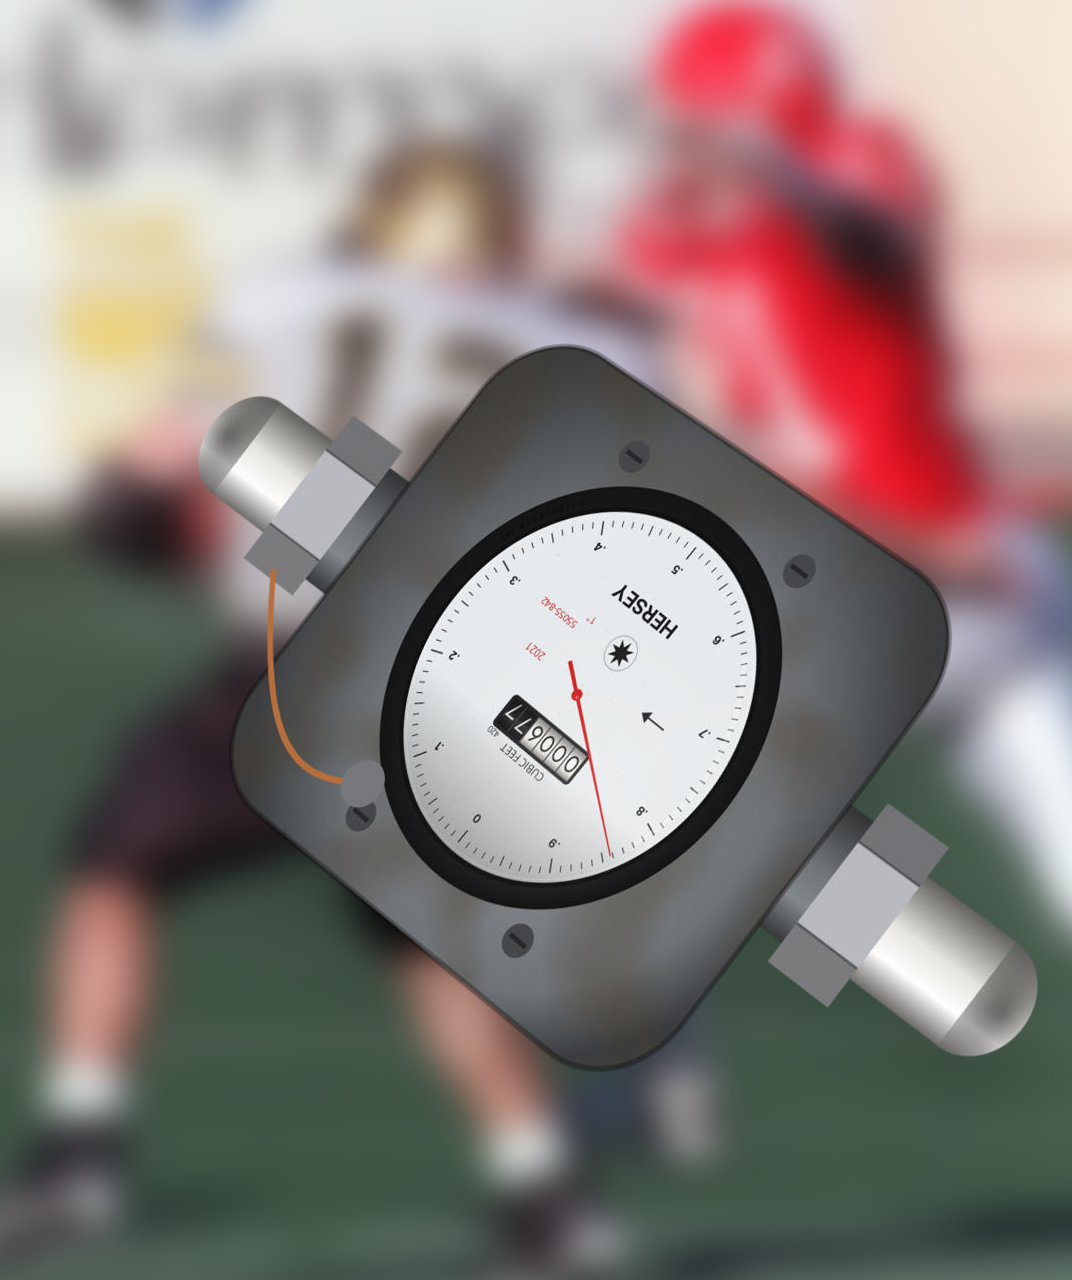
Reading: 676.84; ft³
